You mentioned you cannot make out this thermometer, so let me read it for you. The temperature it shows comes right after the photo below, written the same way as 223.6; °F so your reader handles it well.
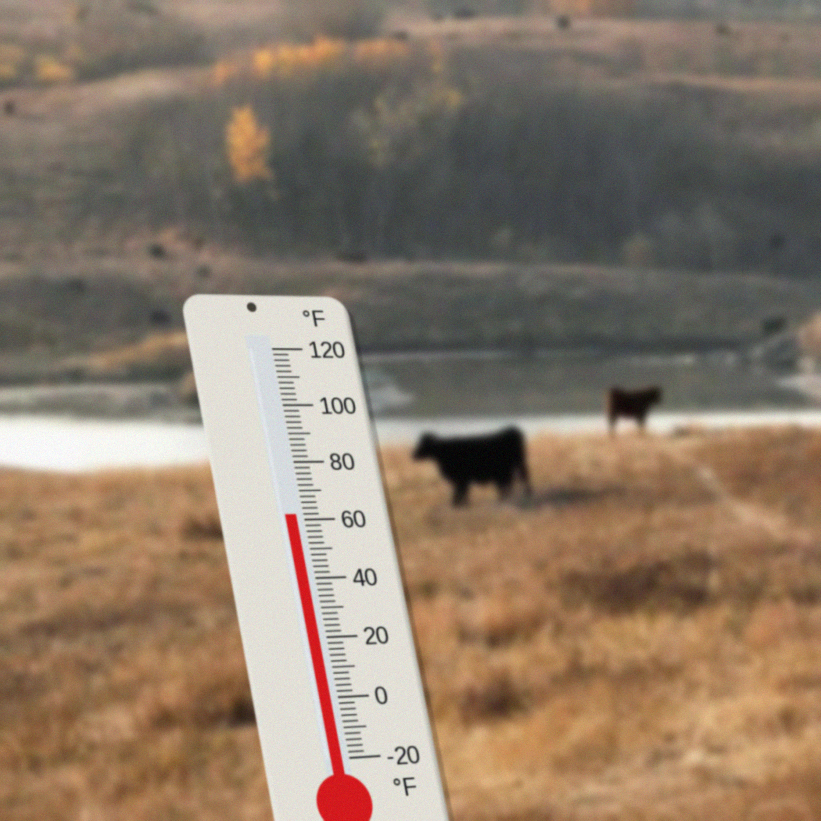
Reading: 62; °F
